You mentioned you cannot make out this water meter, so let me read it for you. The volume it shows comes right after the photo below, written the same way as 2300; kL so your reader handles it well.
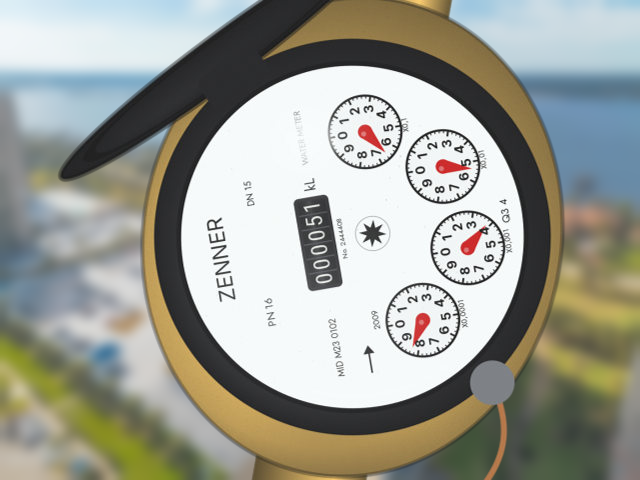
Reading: 51.6538; kL
